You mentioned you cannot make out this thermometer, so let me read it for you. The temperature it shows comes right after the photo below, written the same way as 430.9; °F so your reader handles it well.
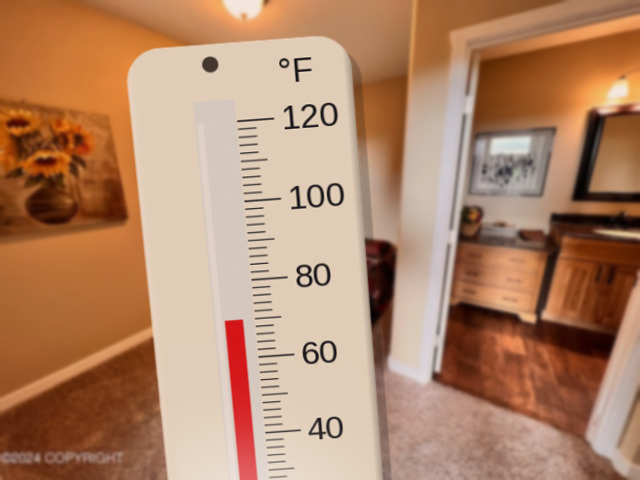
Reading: 70; °F
